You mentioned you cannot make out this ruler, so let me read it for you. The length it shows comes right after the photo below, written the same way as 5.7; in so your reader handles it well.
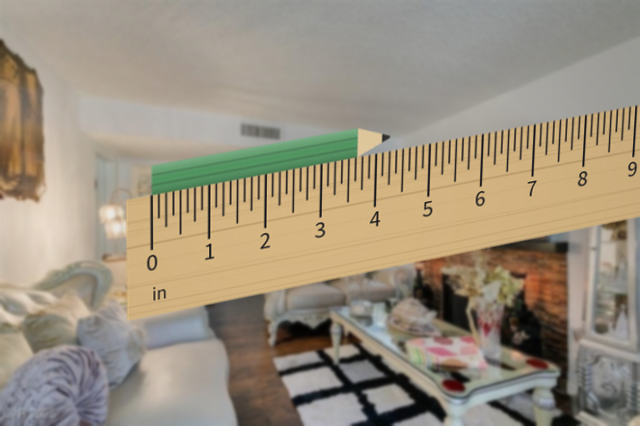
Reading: 4.25; in
